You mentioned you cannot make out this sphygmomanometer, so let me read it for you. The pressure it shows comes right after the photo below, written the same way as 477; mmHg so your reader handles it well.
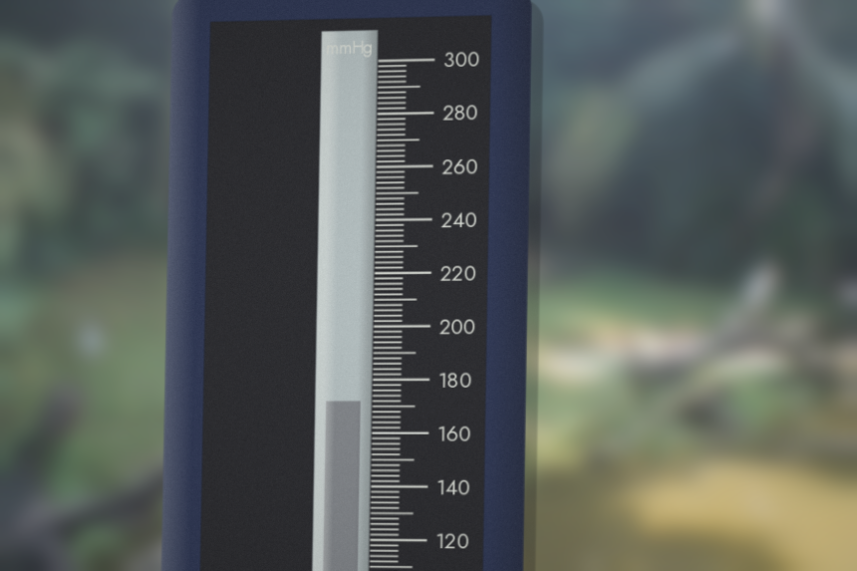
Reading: 172; mmHg
